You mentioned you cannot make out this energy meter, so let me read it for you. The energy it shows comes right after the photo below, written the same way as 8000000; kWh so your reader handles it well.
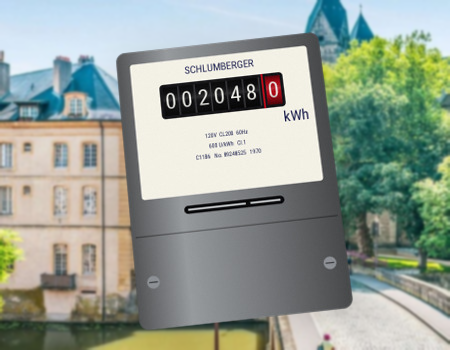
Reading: 2048.0; kWh
